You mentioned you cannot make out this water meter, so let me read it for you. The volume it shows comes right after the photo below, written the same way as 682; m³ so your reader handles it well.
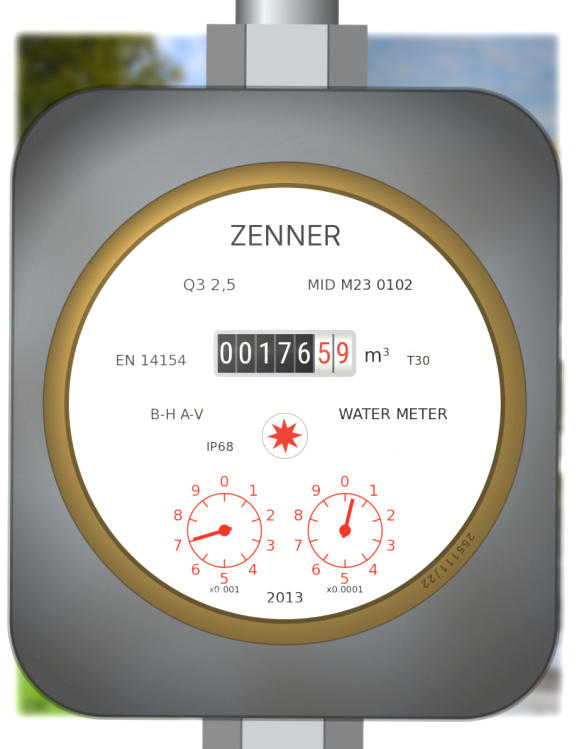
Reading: 176.5970; m³
